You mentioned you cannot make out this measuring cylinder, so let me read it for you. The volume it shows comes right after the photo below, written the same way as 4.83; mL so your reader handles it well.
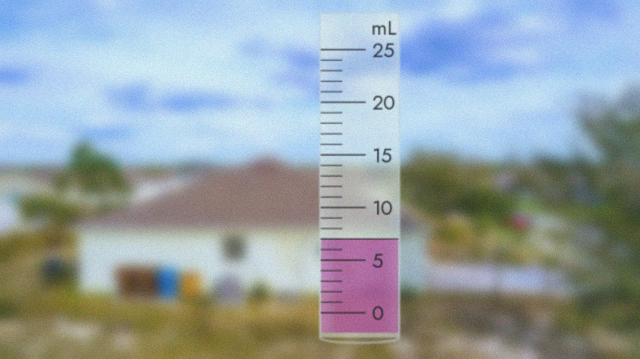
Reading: 7; mL
